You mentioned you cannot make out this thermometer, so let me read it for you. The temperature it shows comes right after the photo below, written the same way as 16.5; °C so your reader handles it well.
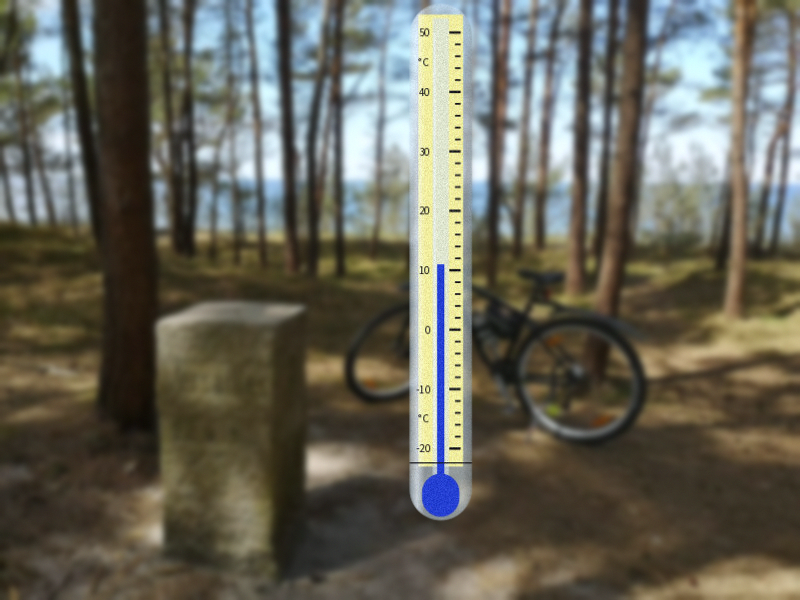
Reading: 11; °C
